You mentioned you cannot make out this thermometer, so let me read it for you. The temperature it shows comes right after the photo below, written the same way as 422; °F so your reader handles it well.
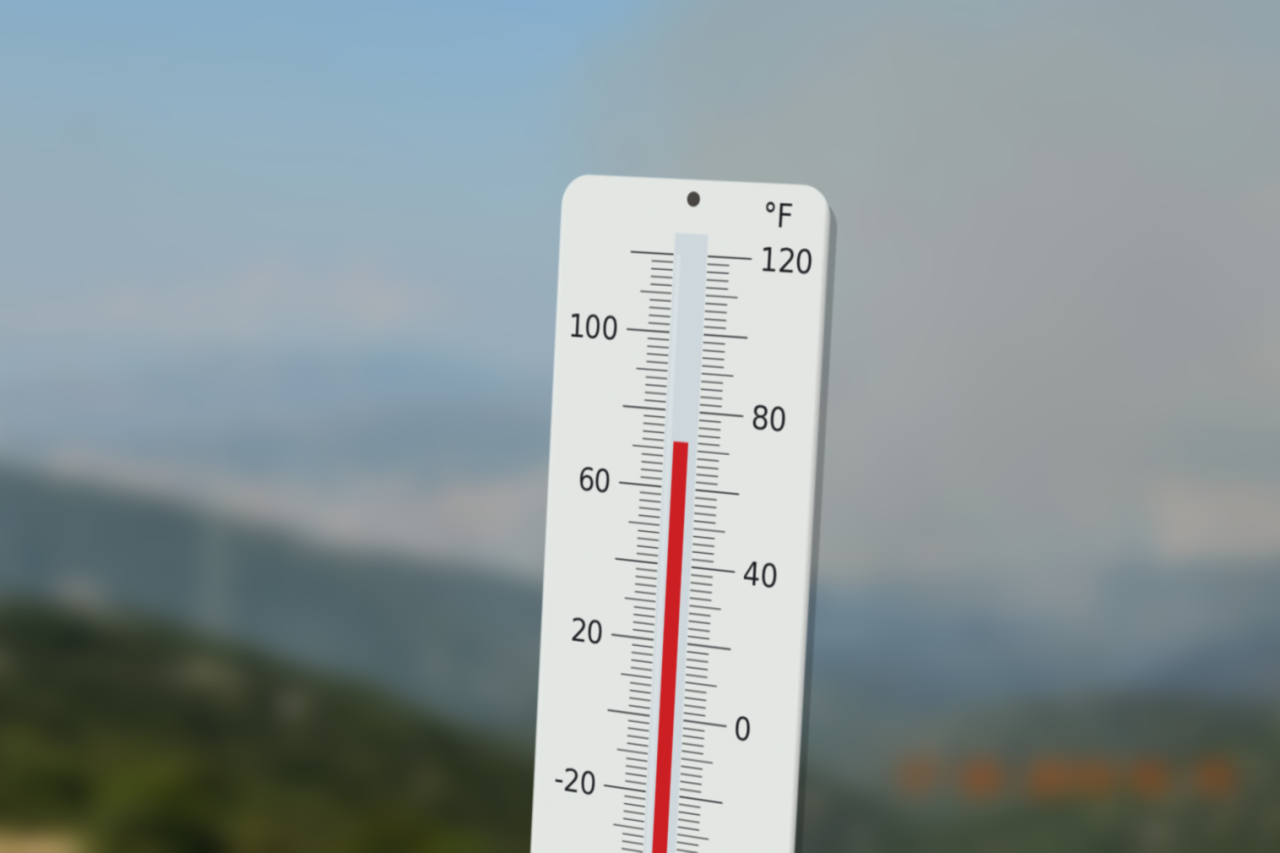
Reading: 72; °F
